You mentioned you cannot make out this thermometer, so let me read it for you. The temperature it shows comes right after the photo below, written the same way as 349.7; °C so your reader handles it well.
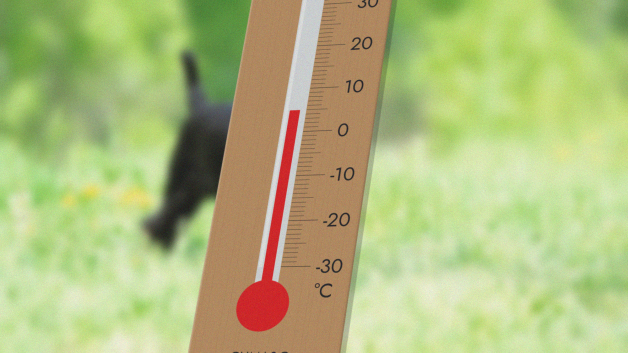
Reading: 5; °C
